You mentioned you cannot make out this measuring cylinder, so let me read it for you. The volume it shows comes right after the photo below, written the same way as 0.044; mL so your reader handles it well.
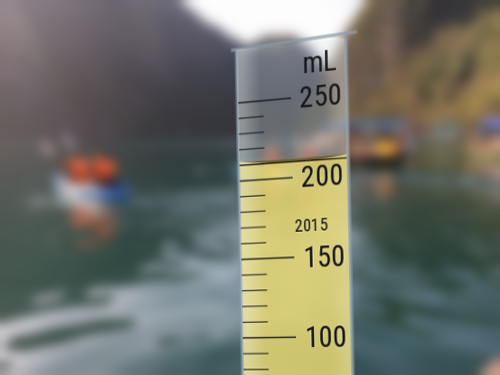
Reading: 210; mL
